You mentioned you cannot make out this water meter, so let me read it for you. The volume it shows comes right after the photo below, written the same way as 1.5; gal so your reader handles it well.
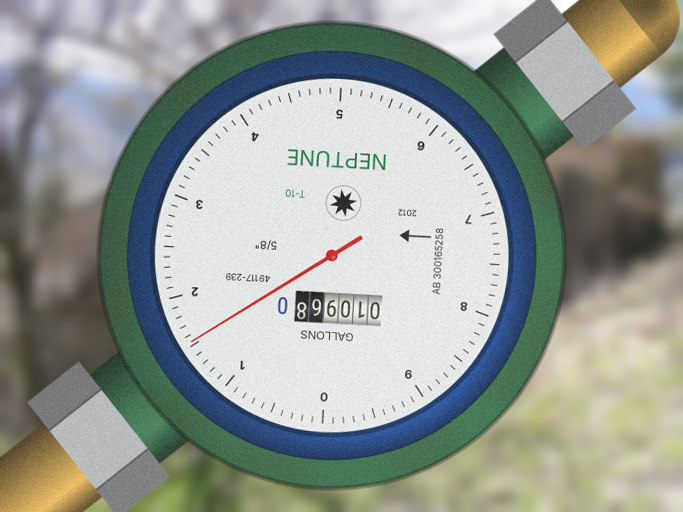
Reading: 109681.5; gal
